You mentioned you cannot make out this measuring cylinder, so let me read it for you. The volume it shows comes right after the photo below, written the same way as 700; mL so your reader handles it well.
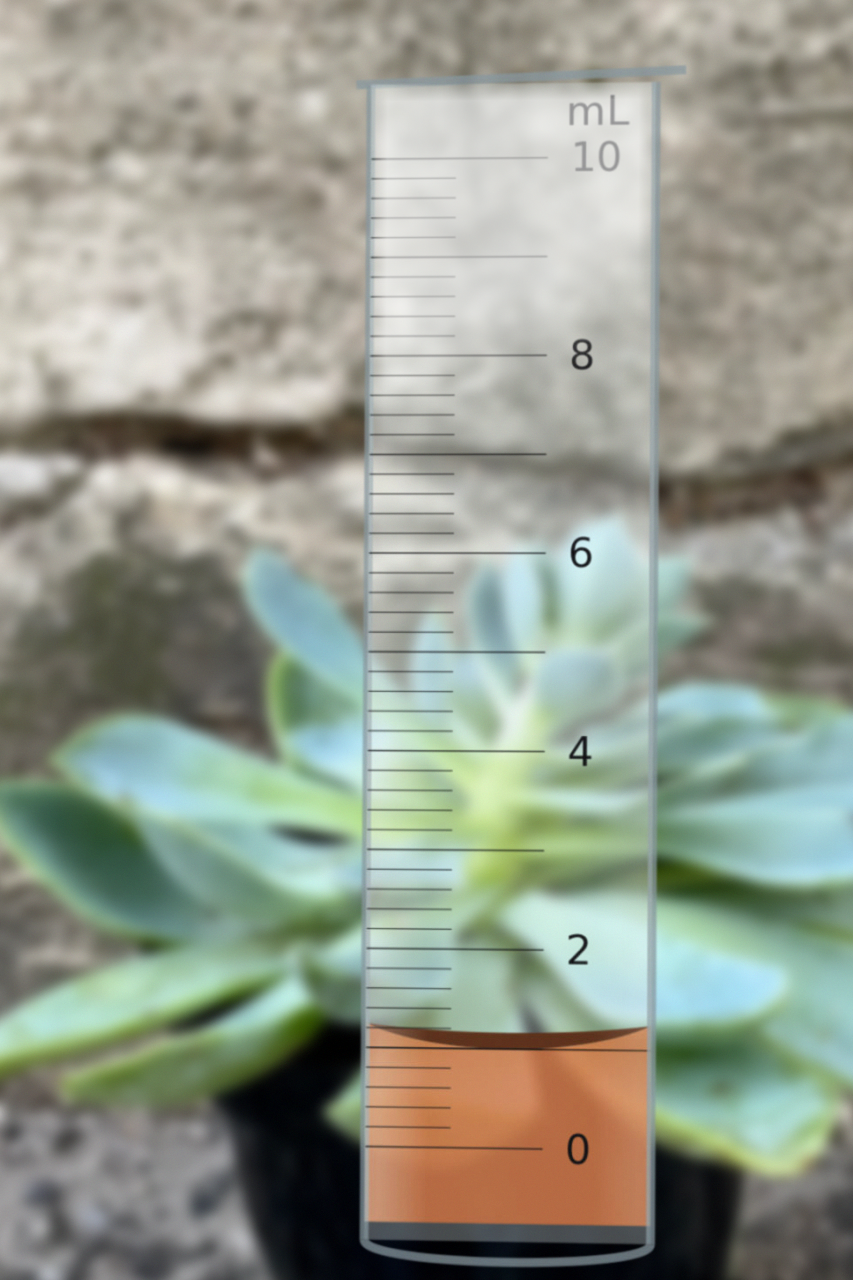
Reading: 1; mL
